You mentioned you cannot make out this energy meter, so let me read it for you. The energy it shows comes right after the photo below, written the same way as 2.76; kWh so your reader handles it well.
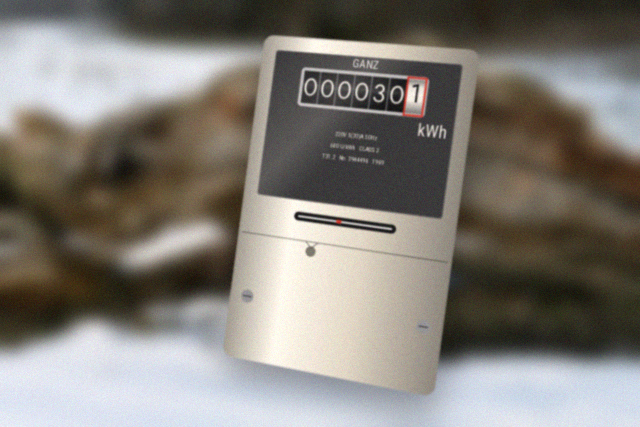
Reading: 30.1; kWh
